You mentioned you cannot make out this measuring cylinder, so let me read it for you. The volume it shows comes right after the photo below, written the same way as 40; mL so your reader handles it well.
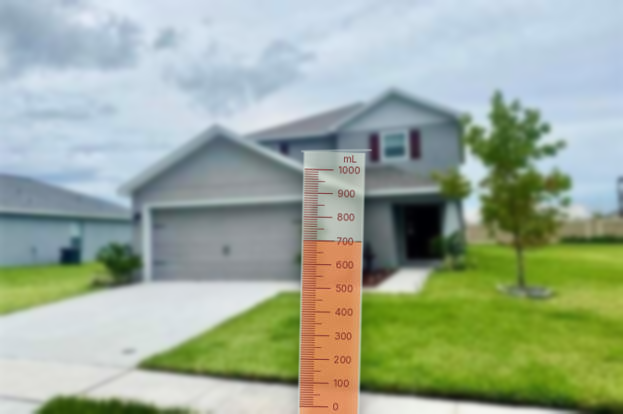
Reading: 700; mL
